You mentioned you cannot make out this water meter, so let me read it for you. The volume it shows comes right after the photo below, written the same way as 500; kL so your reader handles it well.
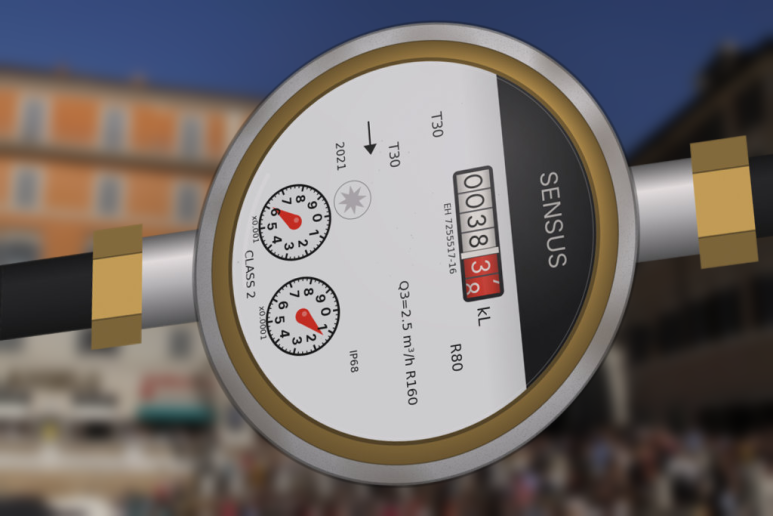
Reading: 38.3761; kL
